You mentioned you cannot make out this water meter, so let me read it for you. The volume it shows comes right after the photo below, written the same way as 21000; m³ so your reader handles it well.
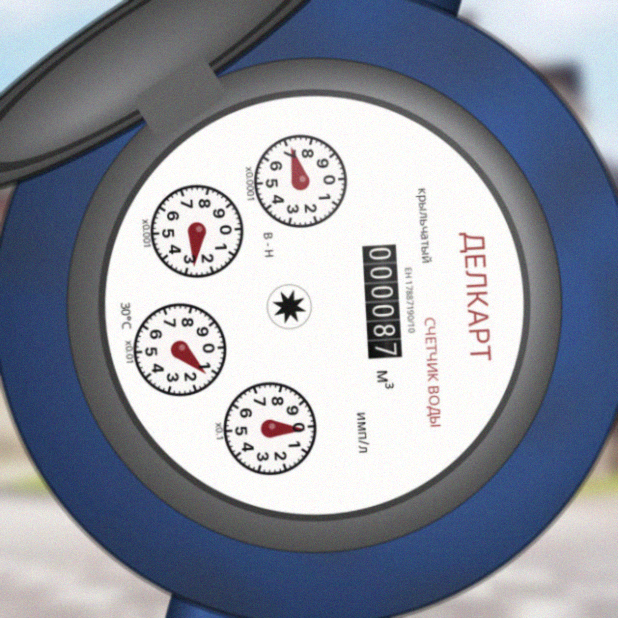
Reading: 87.0127; m³
